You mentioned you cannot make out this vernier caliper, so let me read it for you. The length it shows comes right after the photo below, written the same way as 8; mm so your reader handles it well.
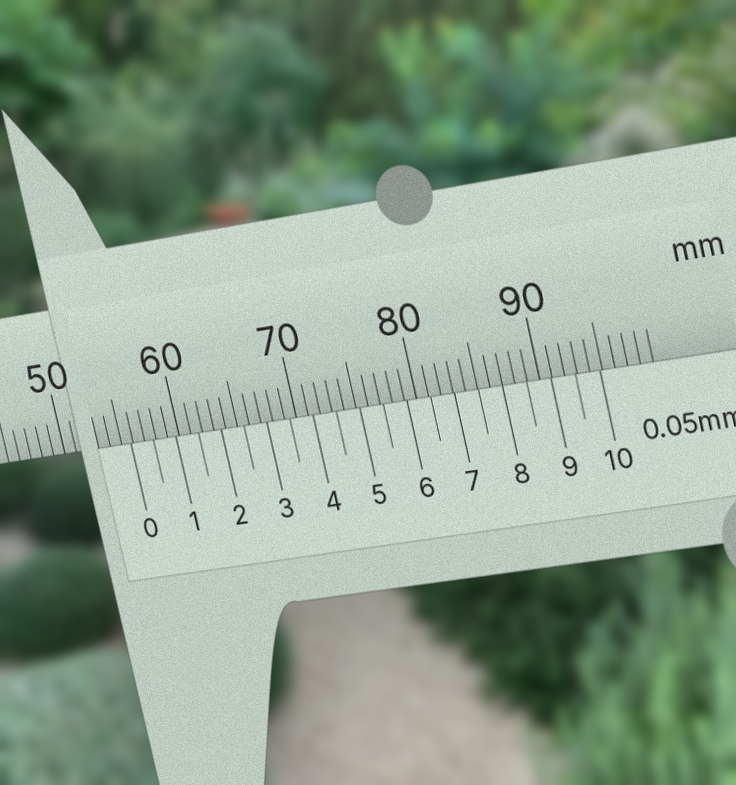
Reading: 55.8; mm
